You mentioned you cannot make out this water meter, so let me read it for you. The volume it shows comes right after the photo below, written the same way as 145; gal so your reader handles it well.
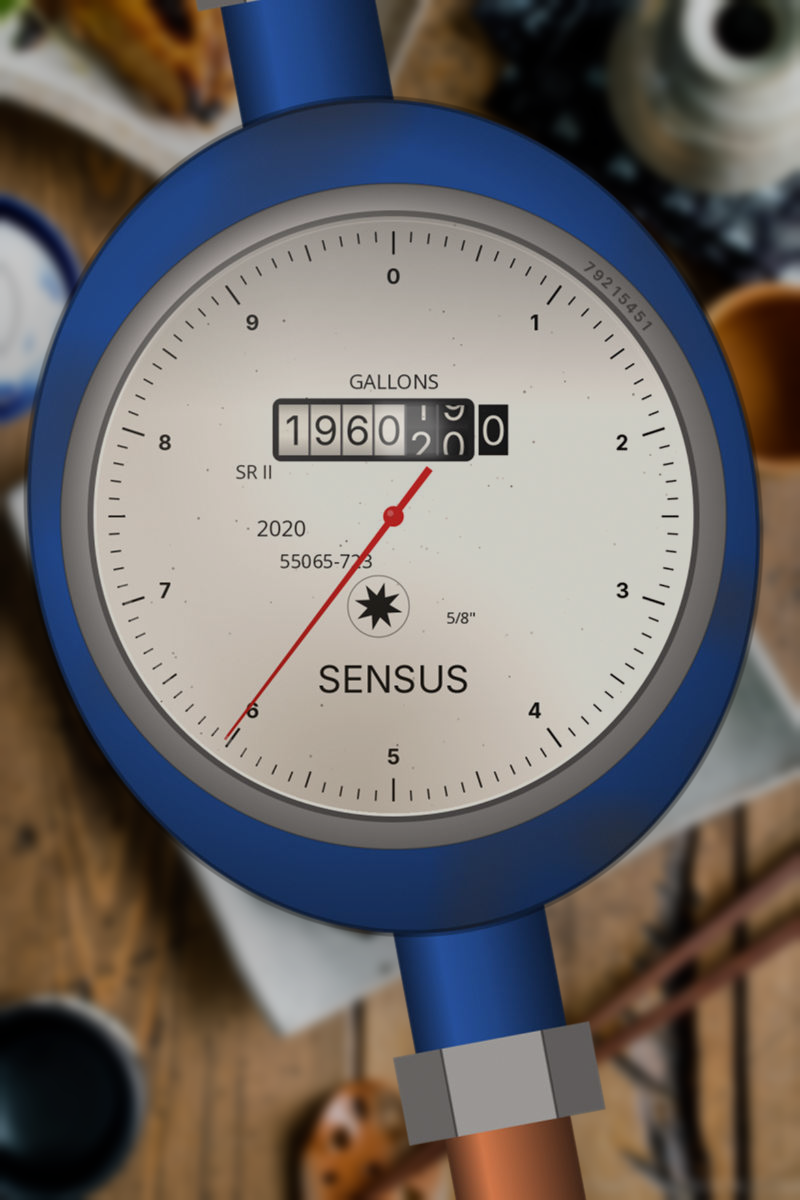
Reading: 1960196.0; gal
